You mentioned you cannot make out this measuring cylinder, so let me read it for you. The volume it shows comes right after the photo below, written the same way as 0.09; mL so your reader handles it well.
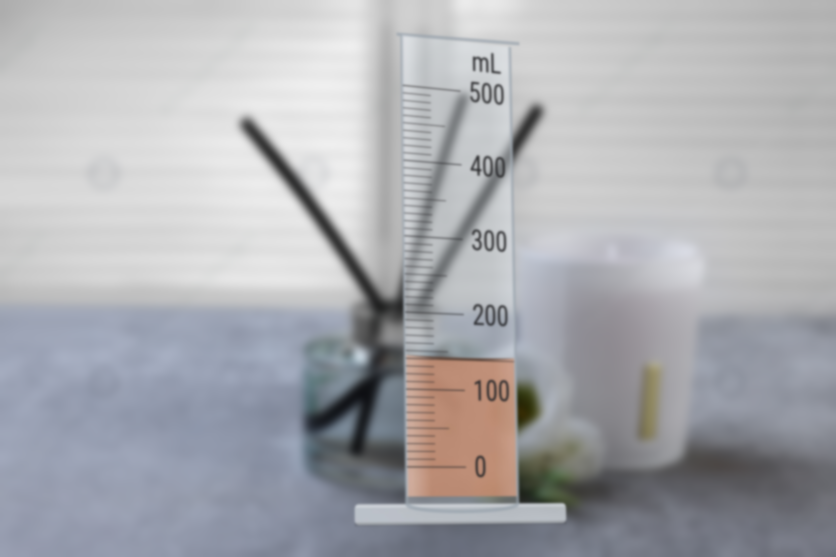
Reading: 140; mL
